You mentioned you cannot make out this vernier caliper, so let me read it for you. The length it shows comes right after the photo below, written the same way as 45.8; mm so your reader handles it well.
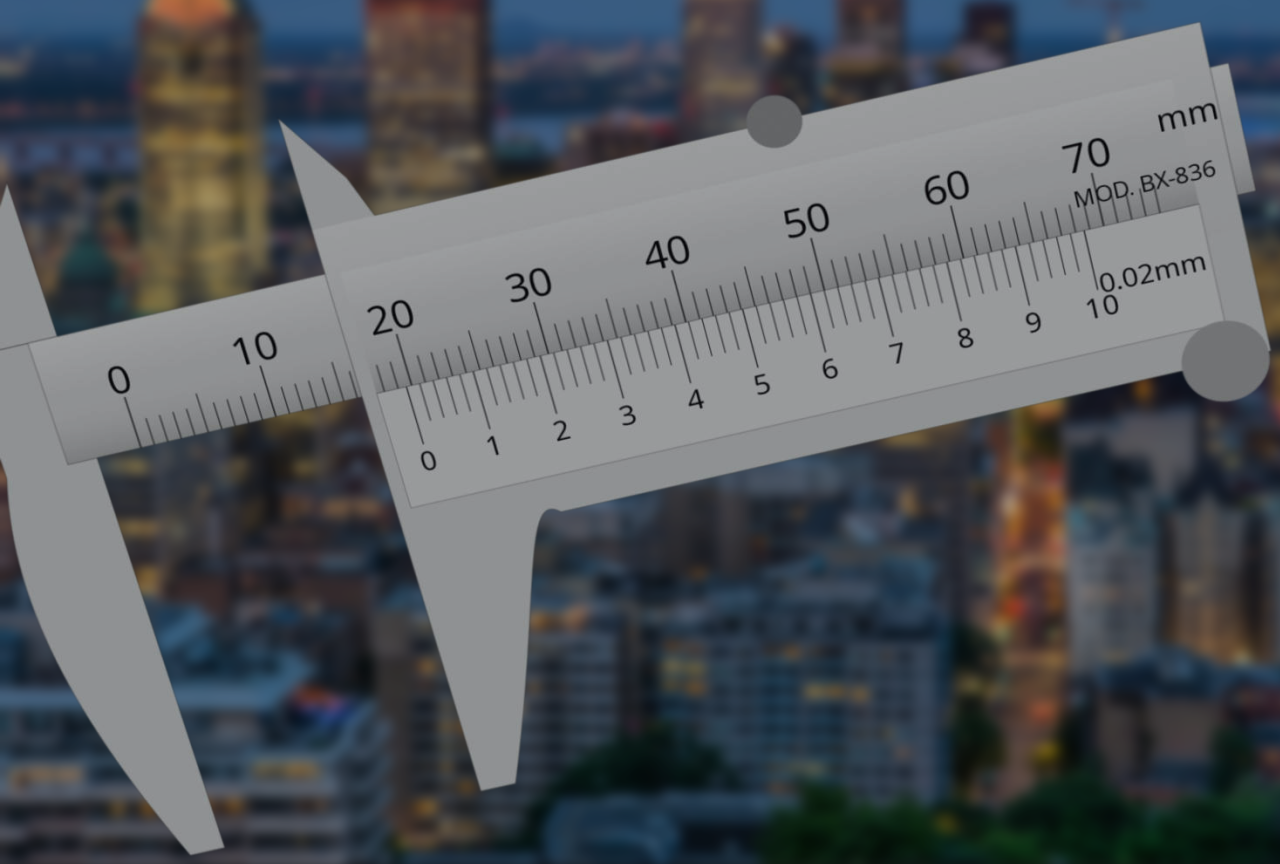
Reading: 19.6; mm
